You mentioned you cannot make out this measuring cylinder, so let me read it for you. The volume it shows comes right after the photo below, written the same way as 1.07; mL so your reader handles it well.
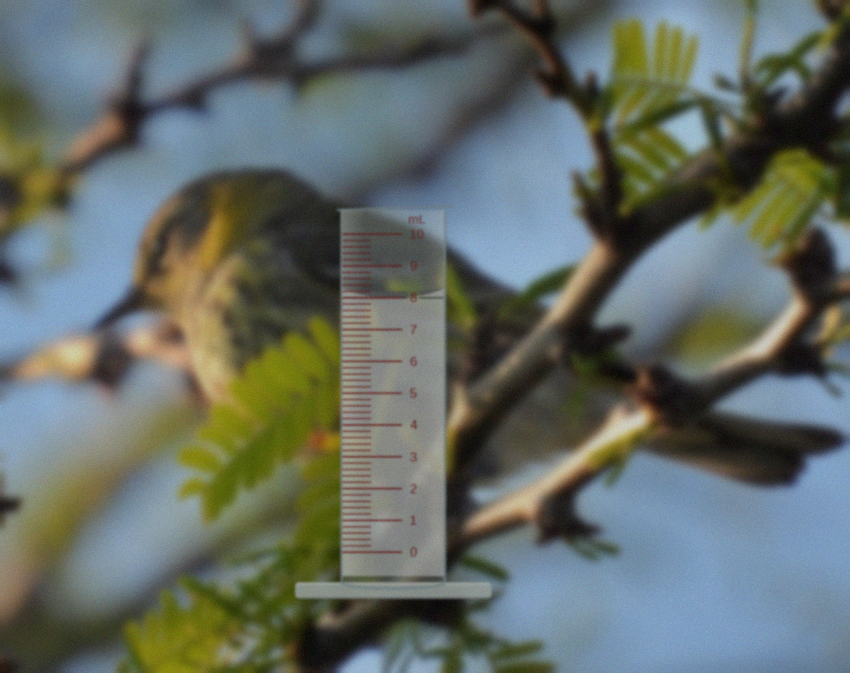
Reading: 8; mL
